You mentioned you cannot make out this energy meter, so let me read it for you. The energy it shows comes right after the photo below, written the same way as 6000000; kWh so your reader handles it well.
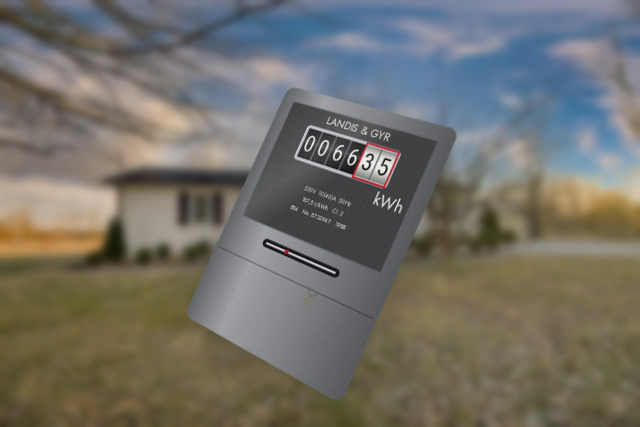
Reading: 66.35; kWh
